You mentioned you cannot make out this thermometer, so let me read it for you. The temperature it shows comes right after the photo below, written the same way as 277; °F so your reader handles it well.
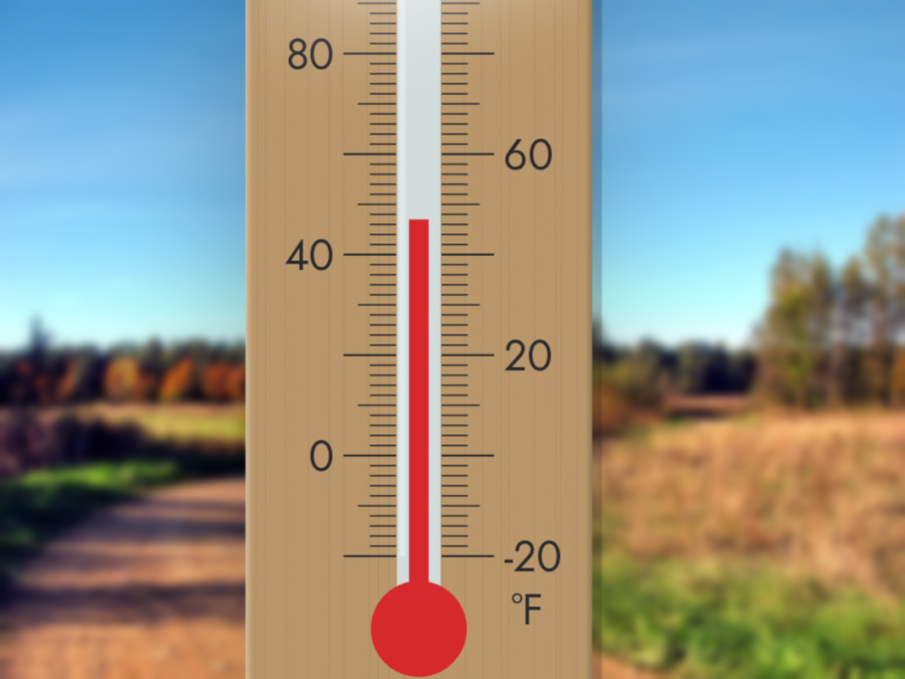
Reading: 47; °F
